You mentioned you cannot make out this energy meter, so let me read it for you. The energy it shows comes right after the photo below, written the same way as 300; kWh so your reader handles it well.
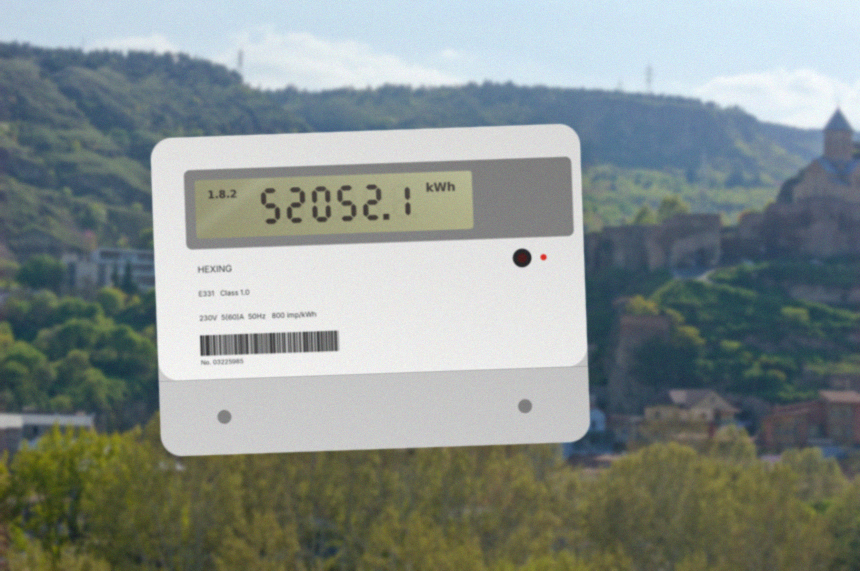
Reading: 52052.1; kWh
